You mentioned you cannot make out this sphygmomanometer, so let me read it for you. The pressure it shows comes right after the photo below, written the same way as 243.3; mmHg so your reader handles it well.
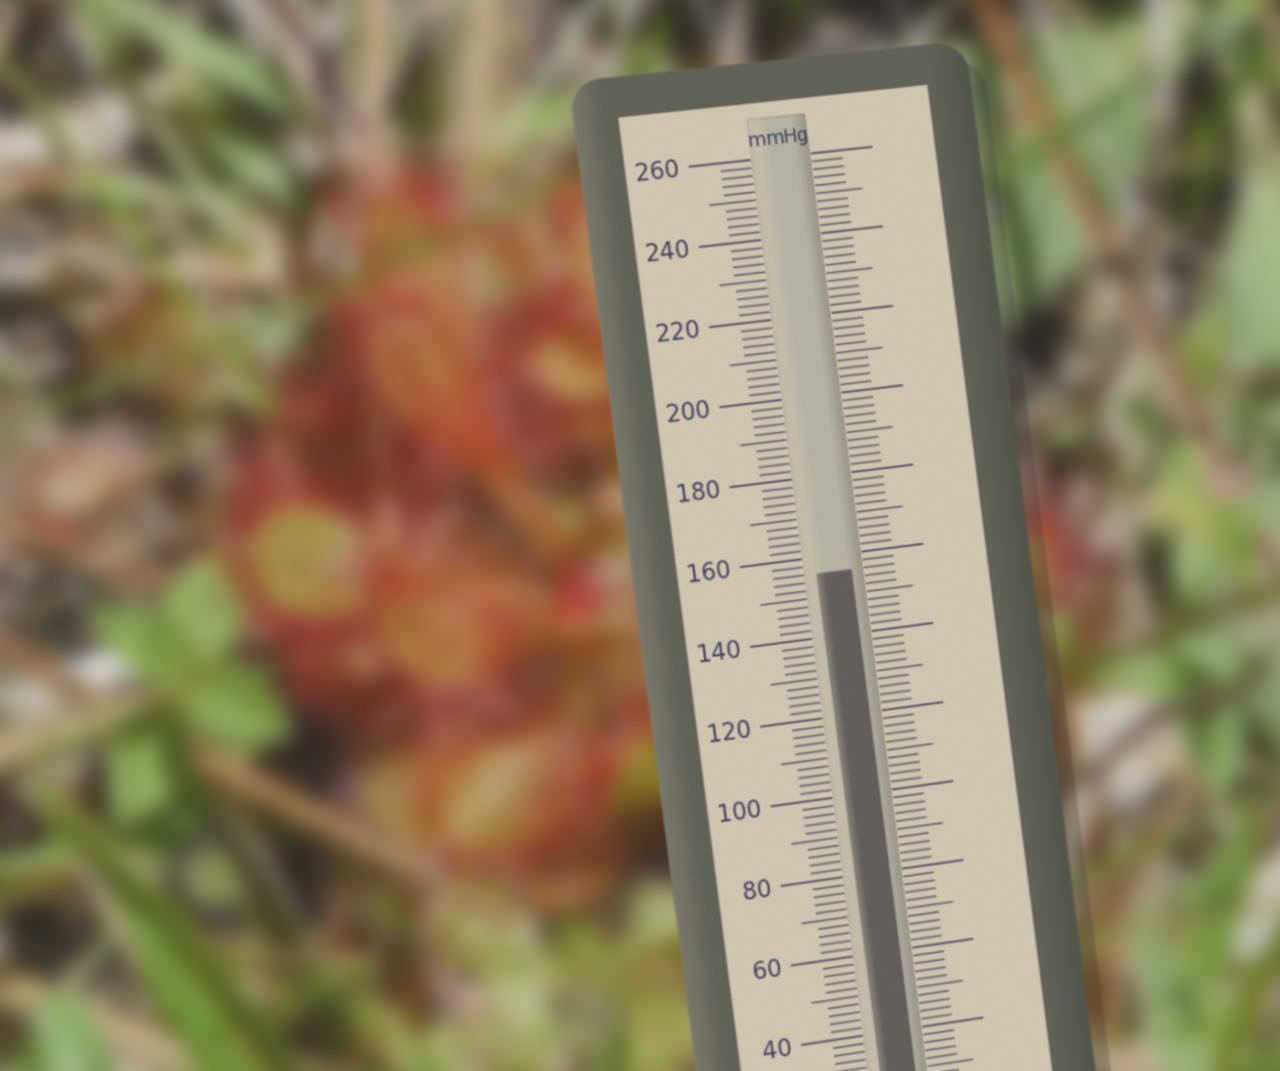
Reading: 156; mmHg
